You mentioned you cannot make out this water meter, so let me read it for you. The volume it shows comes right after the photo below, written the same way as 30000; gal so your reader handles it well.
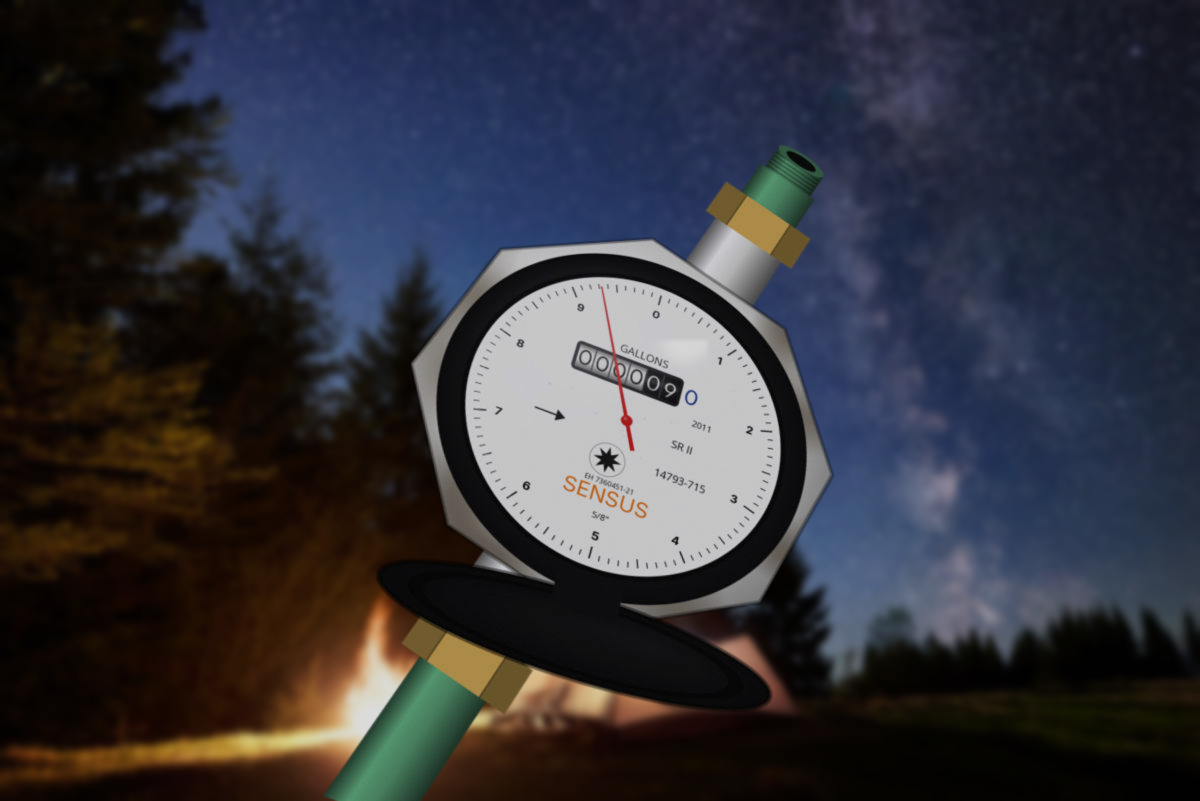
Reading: 89.3; gal
